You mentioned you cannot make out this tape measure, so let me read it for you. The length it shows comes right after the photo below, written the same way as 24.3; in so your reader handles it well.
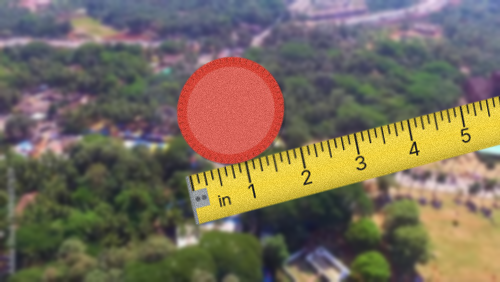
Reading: 1.875; in
